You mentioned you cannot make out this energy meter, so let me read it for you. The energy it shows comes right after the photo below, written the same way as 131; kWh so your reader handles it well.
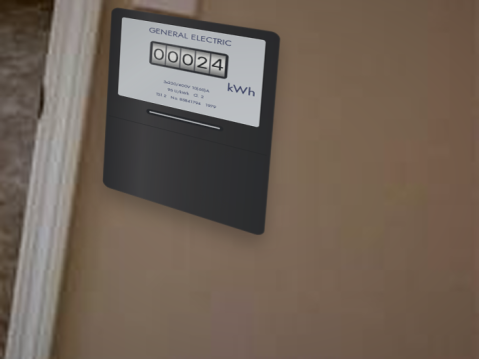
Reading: 24; kWh
